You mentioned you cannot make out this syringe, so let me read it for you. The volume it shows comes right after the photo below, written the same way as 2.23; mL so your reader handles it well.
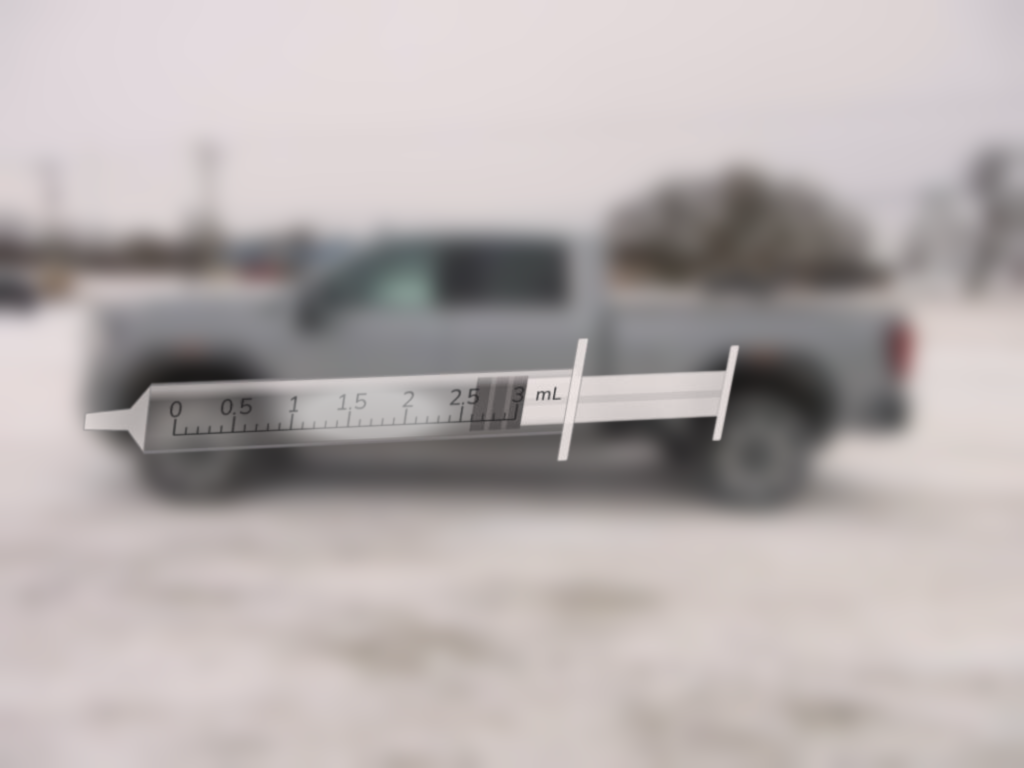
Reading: 2.6; mL
